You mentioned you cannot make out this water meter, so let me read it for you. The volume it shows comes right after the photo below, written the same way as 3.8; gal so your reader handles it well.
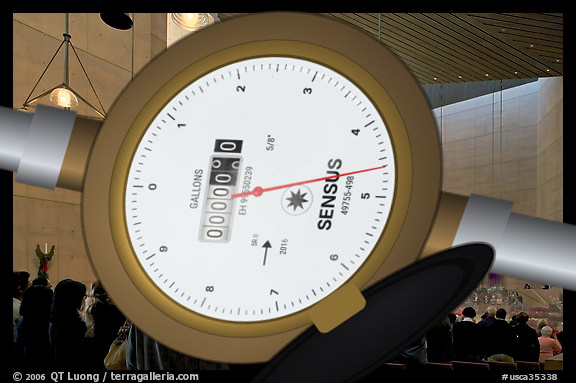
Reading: 84.6; gal
